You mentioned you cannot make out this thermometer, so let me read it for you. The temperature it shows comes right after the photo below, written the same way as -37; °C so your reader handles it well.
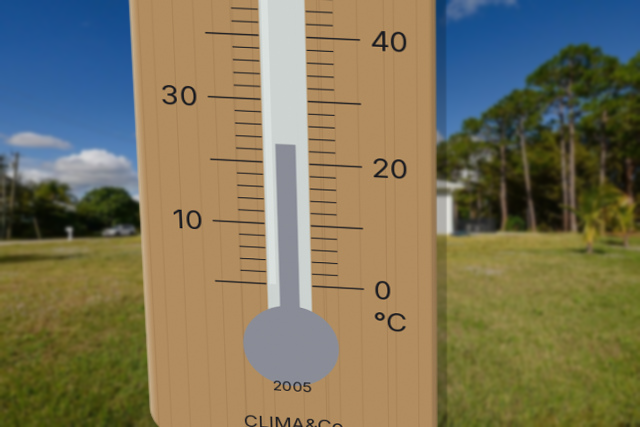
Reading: 23; °C
